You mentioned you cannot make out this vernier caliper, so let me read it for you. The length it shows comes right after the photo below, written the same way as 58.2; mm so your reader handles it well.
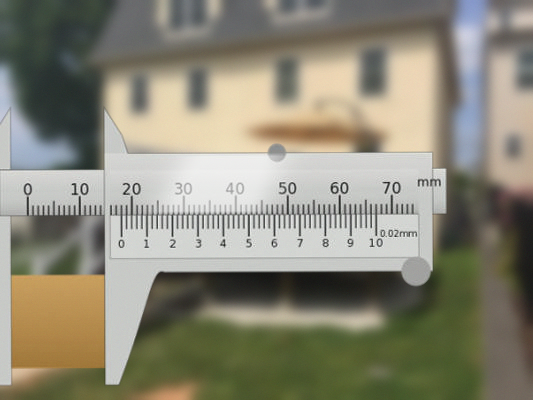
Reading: 18.0; mm
